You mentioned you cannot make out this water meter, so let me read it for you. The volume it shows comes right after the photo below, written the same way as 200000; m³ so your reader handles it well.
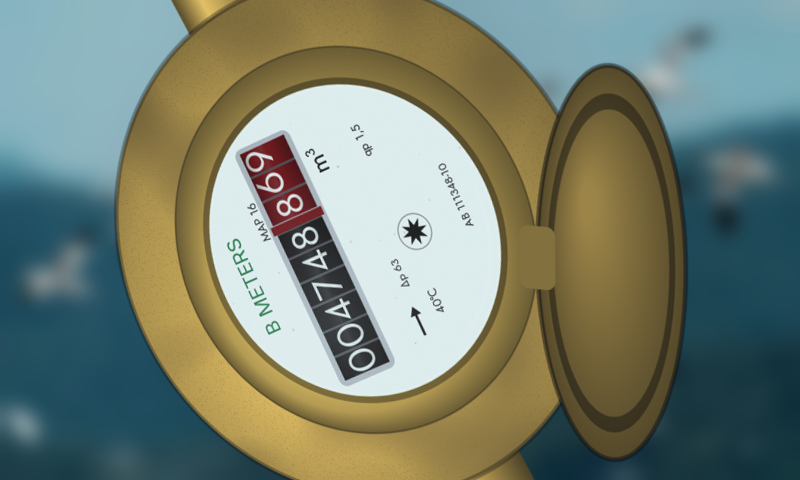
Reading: 4748.869; m³
